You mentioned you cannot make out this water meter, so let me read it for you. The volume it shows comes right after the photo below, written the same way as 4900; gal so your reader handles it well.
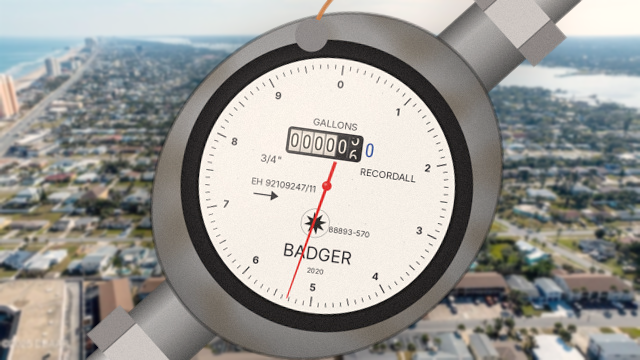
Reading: 55.3; gal
